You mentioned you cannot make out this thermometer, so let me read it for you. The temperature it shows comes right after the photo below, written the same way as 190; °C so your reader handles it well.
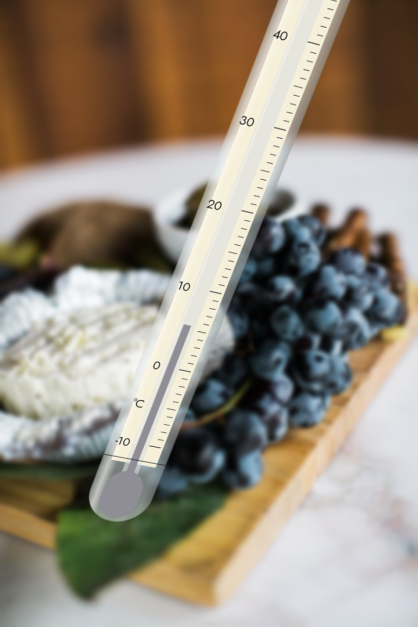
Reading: 5.5; °C
